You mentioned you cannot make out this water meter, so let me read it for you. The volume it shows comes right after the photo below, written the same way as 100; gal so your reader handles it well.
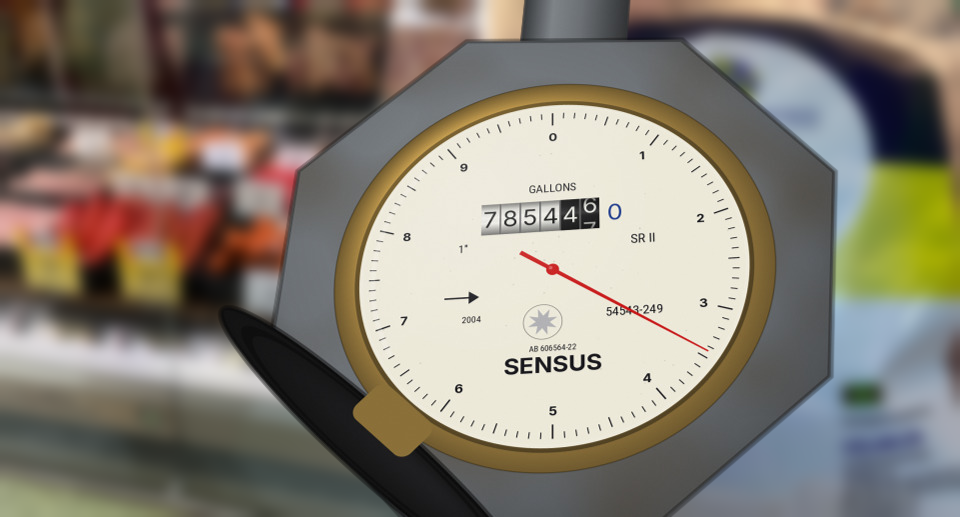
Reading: 7854463.4; gal
